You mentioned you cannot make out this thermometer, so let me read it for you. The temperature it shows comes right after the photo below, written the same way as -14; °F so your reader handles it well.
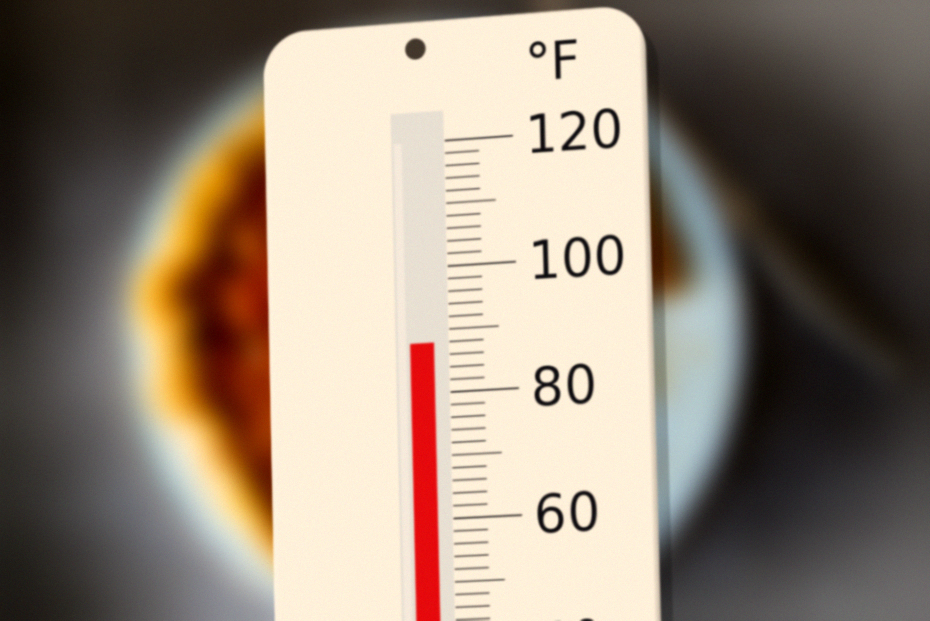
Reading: 88; °F
